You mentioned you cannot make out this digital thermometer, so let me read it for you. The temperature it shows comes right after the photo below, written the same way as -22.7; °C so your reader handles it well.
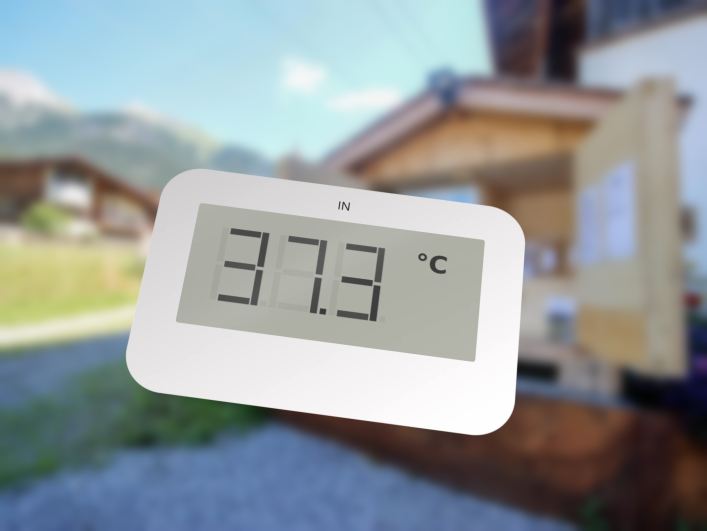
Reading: 37.3; °C
